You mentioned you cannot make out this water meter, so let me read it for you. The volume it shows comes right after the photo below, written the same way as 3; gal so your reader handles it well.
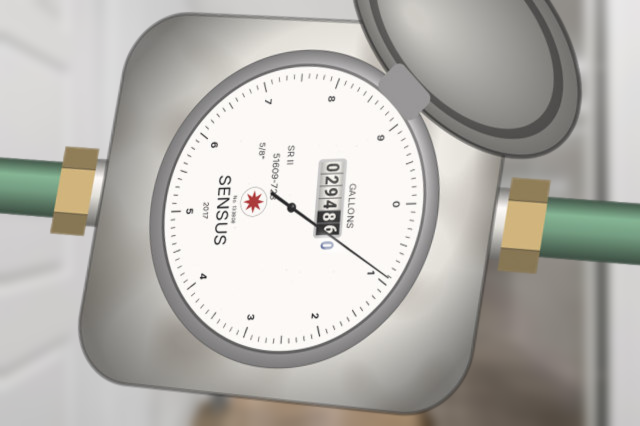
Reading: 294860.9; gal
